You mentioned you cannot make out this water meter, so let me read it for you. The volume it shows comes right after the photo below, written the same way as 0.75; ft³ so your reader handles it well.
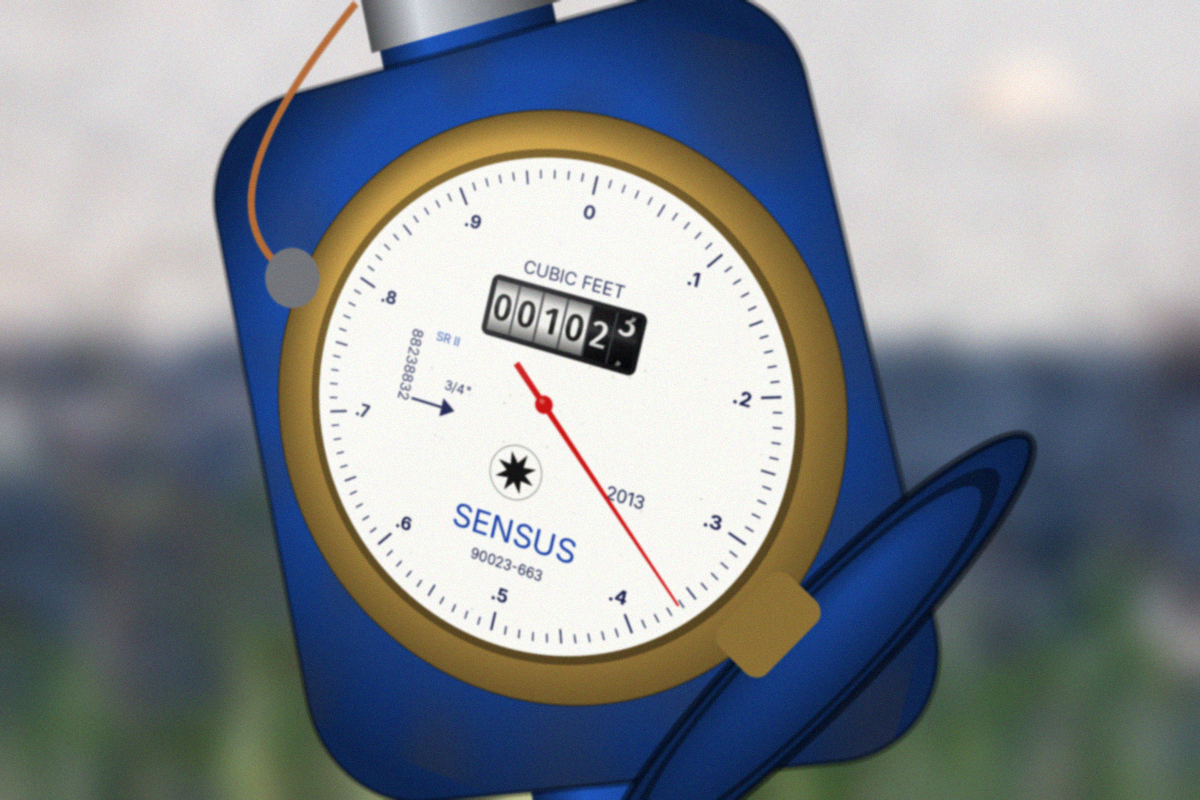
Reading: 1023.36; ft³
